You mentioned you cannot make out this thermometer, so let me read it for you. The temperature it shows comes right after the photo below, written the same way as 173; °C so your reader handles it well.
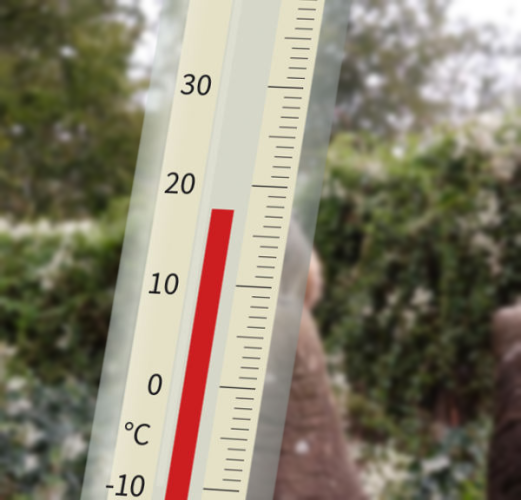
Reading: 17.5; °C
